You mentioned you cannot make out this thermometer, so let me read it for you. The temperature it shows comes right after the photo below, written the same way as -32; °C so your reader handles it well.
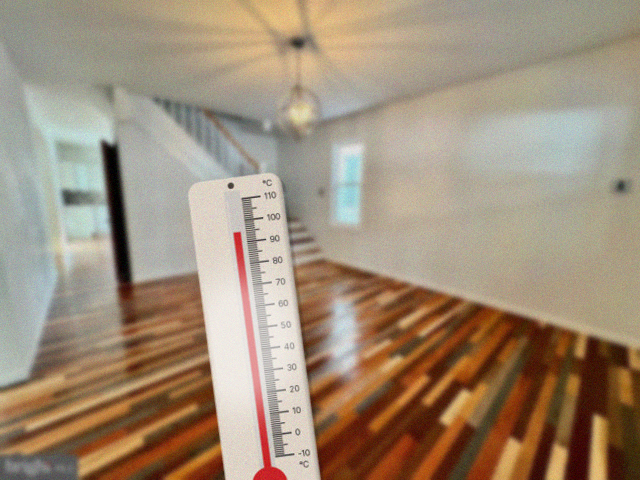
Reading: 95; °C
